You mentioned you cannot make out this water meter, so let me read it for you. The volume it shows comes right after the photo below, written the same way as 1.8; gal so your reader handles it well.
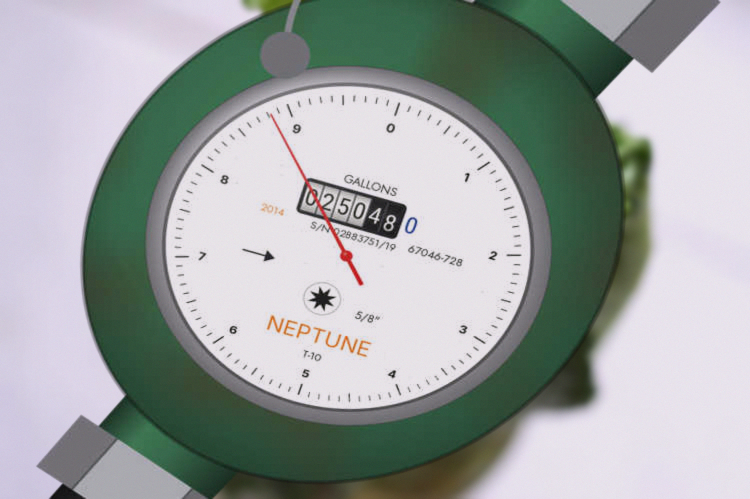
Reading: 250478.8; gal
